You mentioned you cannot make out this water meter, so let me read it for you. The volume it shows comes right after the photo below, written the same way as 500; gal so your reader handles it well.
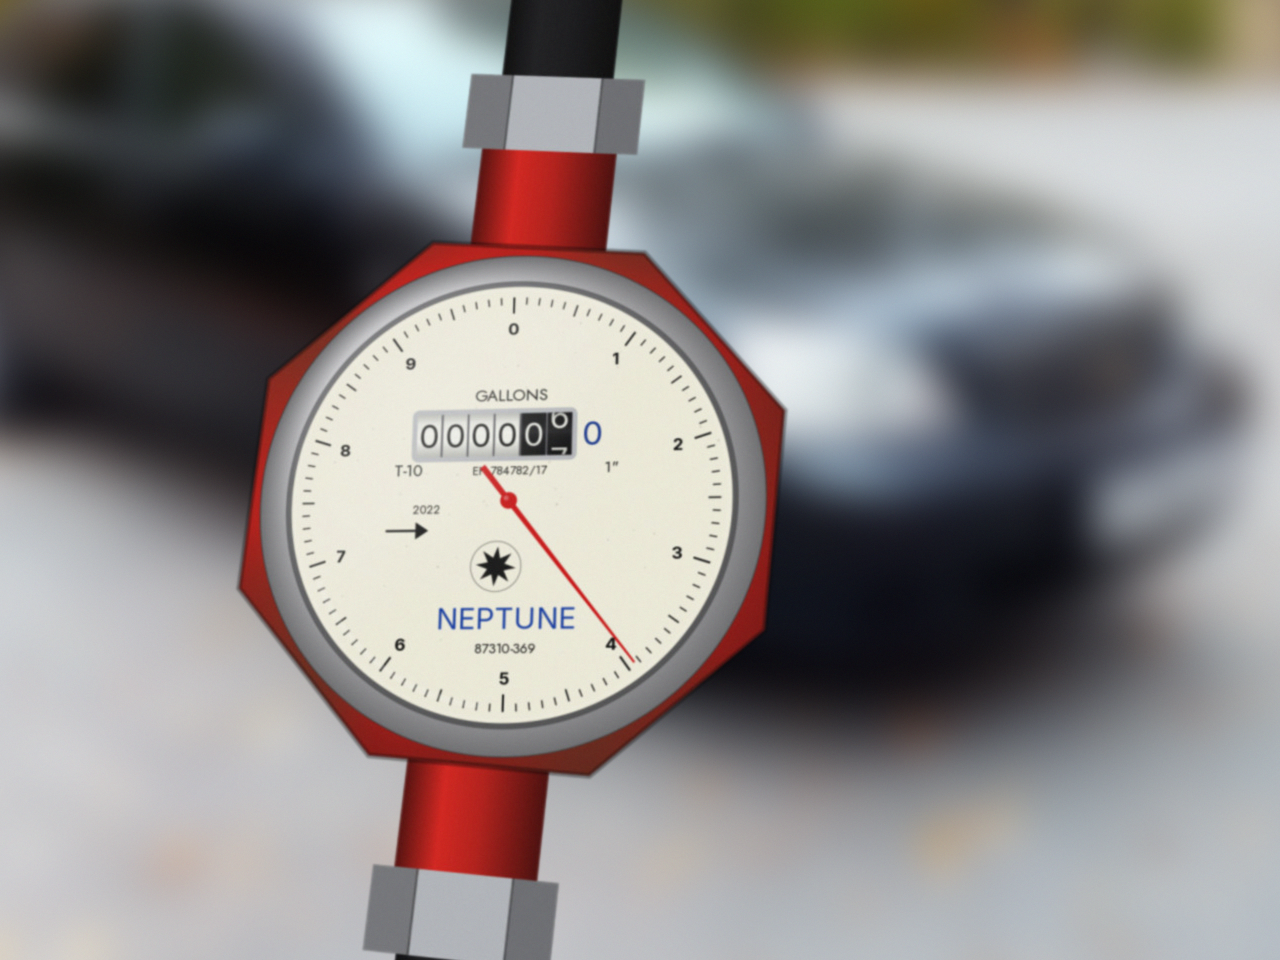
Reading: 63.9; gal
